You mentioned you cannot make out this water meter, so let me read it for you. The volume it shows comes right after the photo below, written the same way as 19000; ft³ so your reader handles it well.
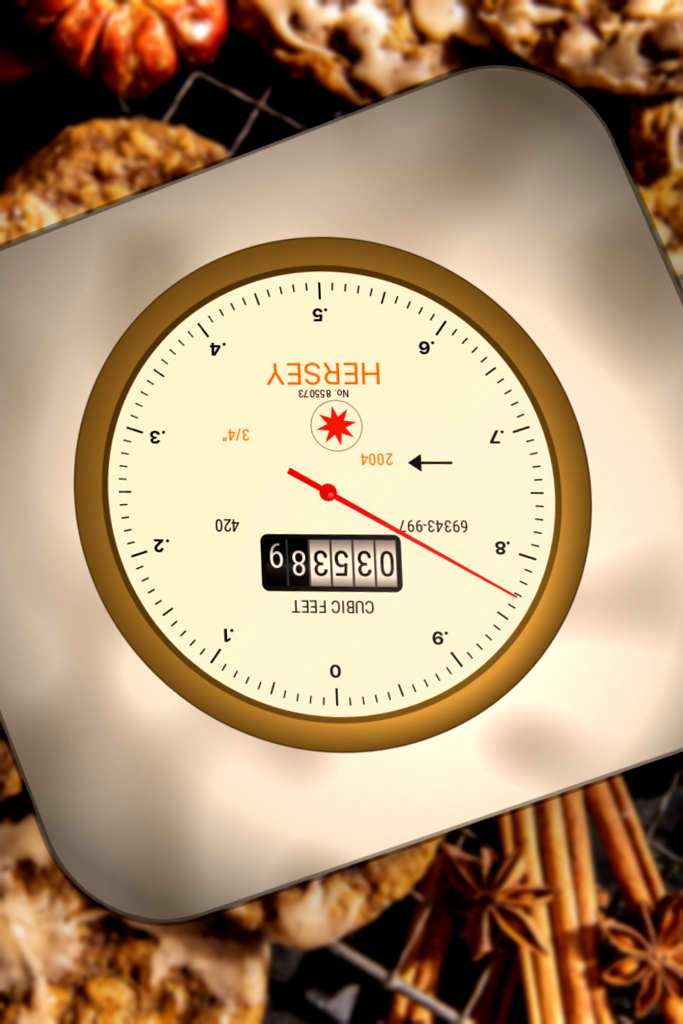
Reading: 35388.83; ft³
